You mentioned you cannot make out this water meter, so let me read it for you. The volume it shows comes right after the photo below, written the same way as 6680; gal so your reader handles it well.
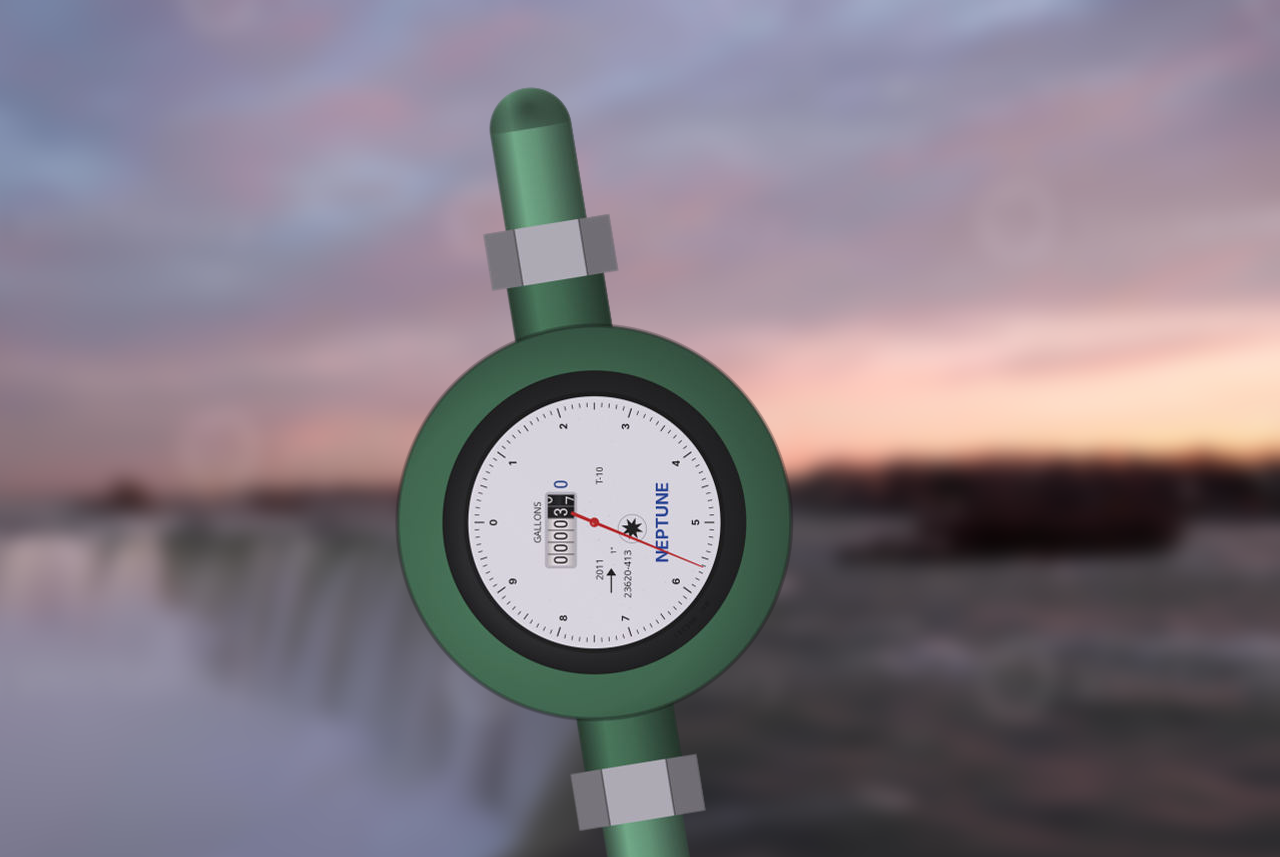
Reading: 365.6; gal
